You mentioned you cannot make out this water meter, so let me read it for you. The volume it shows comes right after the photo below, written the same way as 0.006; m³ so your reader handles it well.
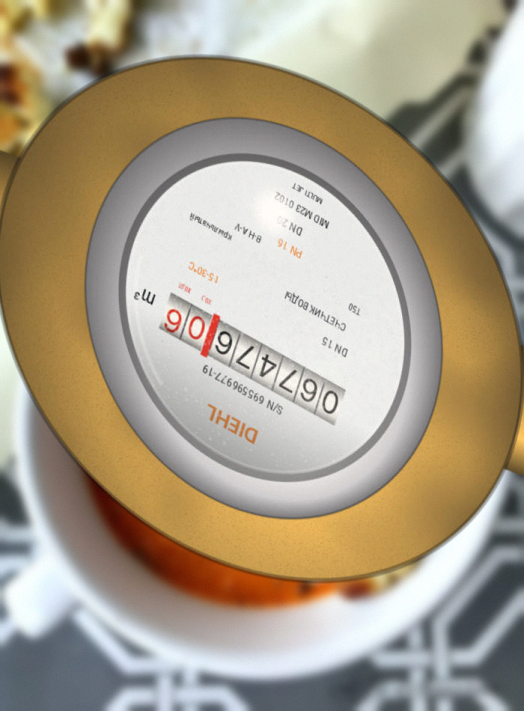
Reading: 67476.06; m³
